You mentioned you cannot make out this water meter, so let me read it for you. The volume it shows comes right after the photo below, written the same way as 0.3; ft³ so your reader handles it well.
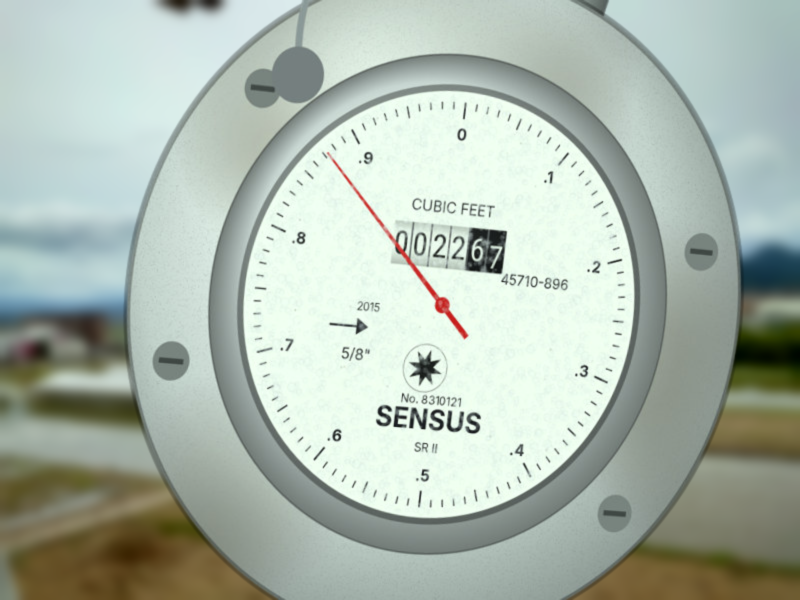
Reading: 2266.87; ft³
